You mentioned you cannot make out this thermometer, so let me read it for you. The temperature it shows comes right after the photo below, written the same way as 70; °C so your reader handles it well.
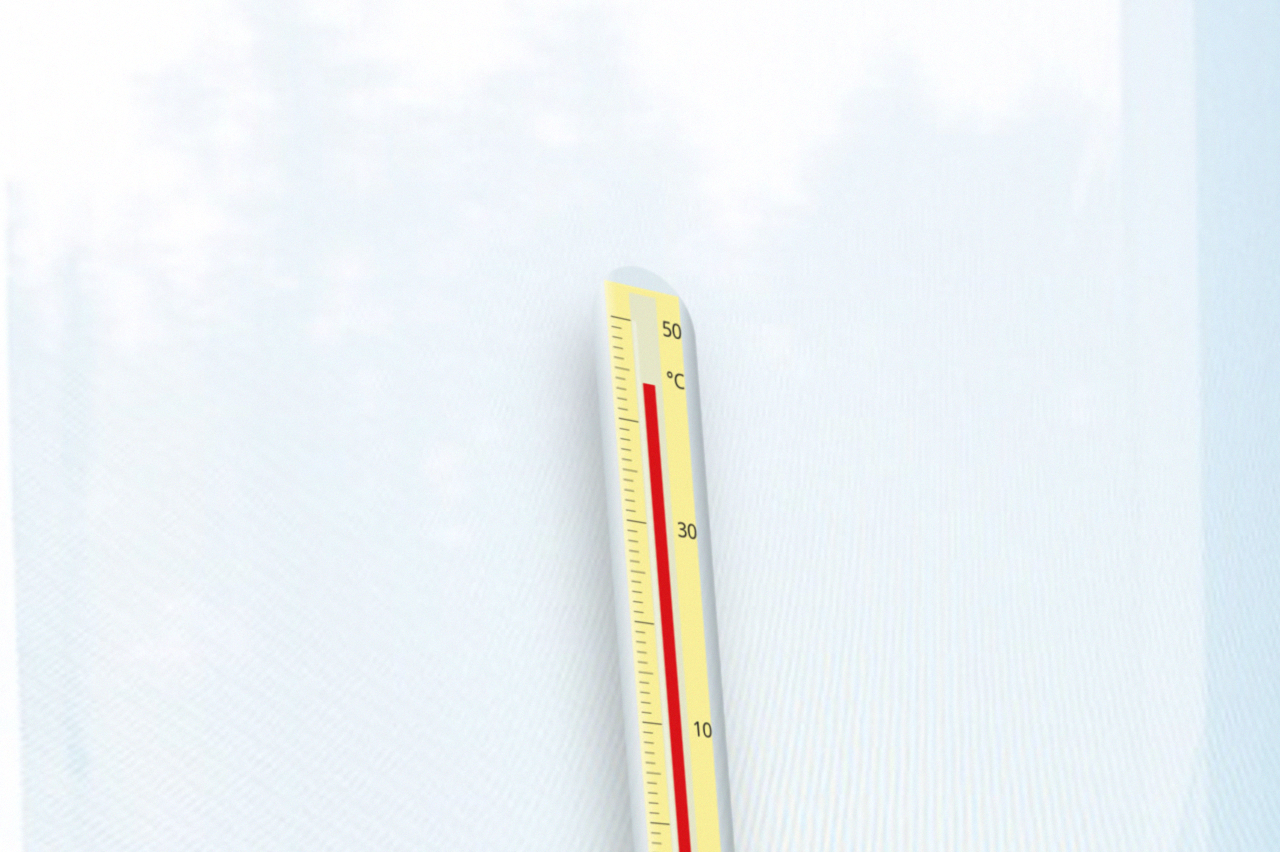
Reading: 44; °C
